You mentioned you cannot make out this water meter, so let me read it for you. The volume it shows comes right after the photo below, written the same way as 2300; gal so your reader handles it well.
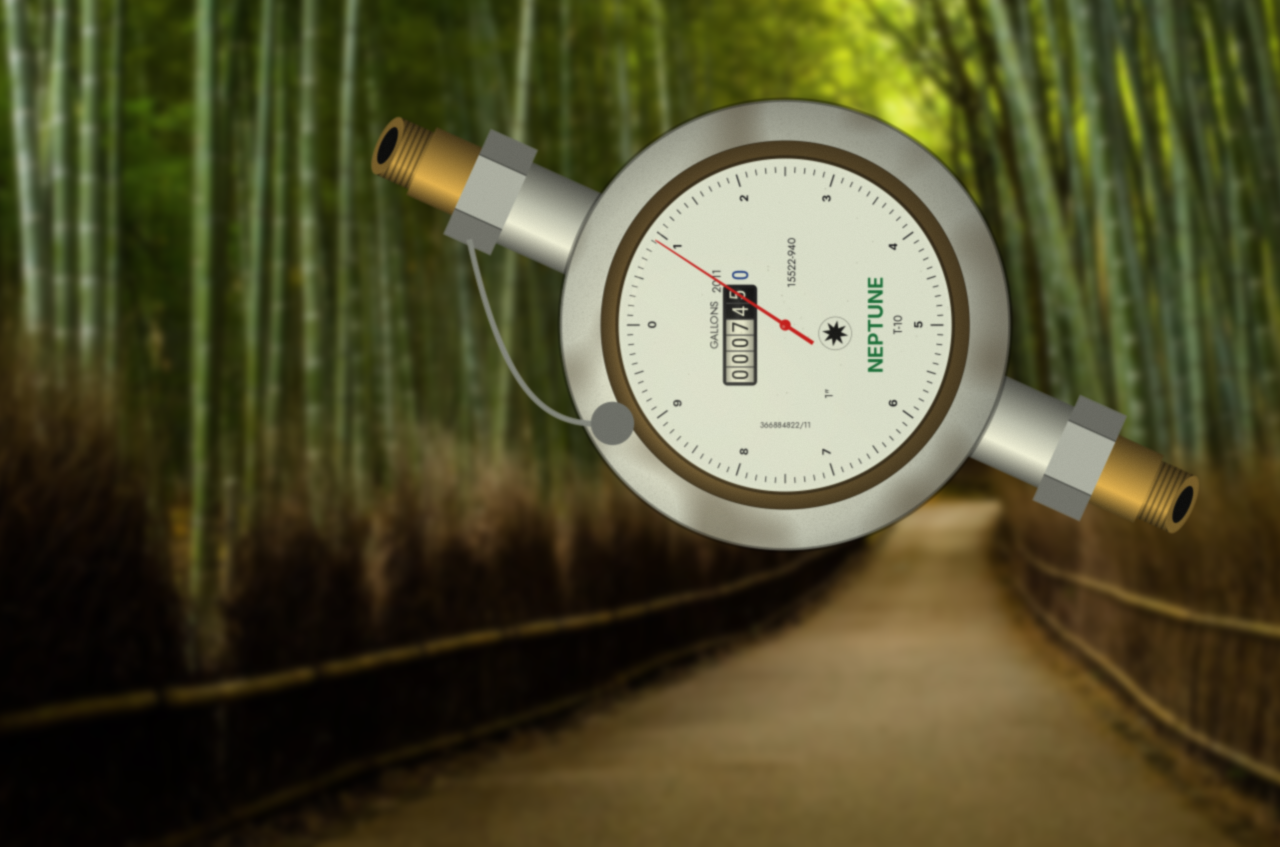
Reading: 7450.9; gal
